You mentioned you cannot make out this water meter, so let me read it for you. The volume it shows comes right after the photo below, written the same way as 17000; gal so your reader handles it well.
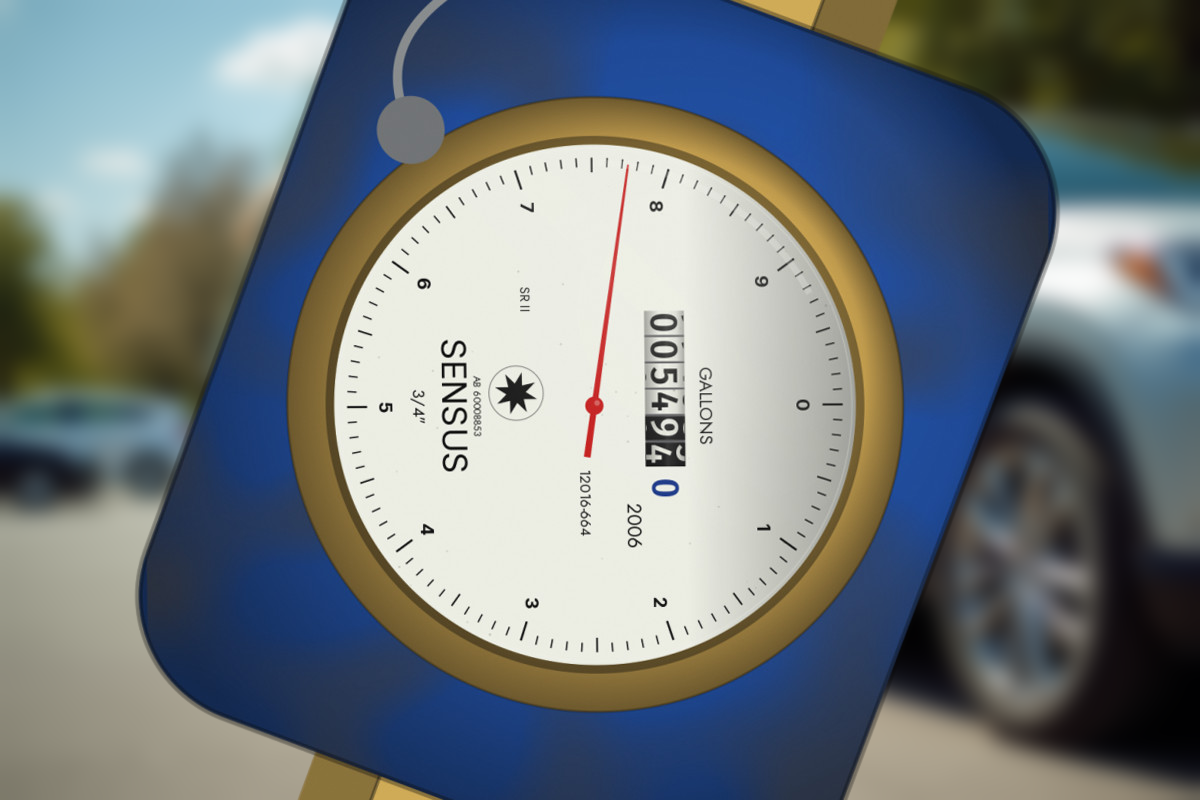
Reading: 54937.7; gal
